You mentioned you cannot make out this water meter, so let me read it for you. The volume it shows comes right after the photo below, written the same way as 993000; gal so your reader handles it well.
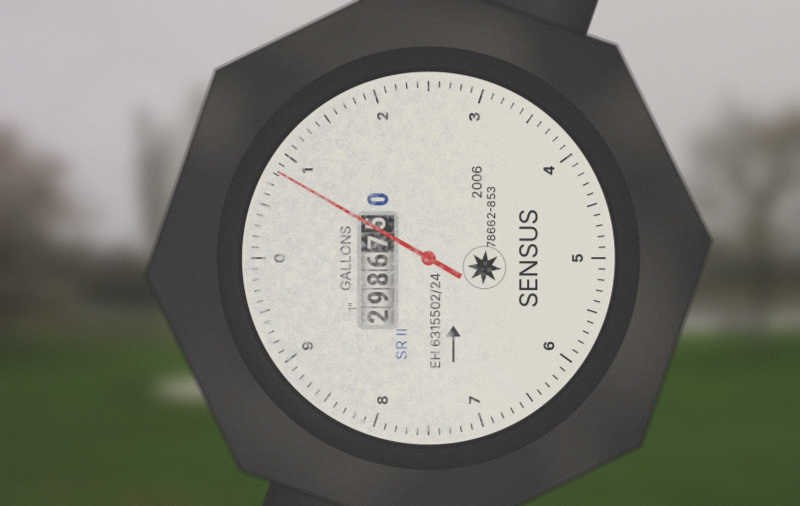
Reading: 2986750.8; gal
